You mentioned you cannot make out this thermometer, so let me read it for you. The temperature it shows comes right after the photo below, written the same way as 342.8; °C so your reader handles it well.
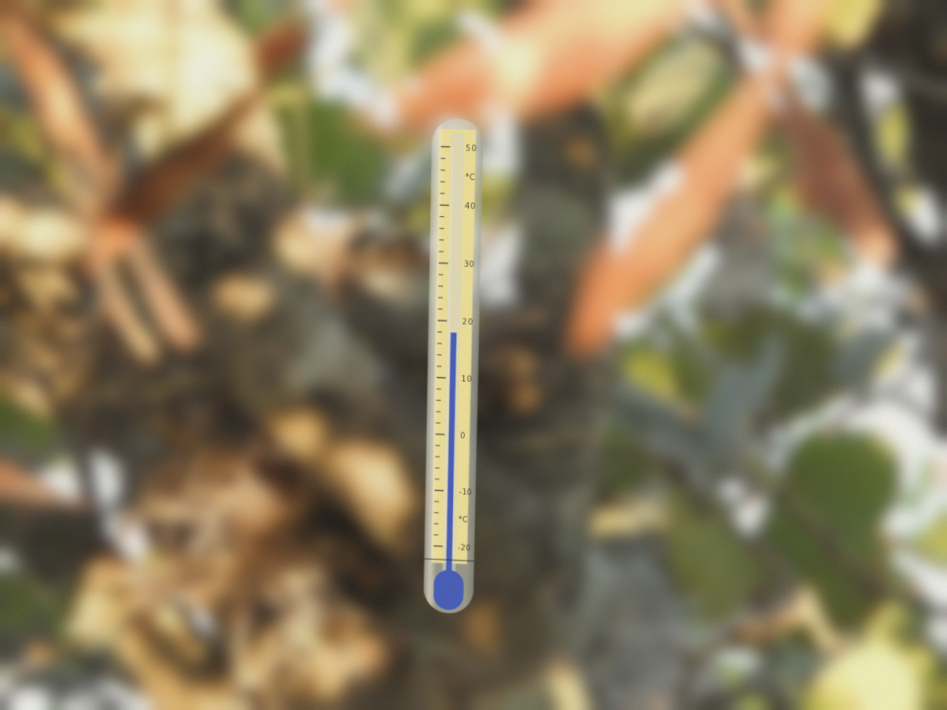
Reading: 18; °C
